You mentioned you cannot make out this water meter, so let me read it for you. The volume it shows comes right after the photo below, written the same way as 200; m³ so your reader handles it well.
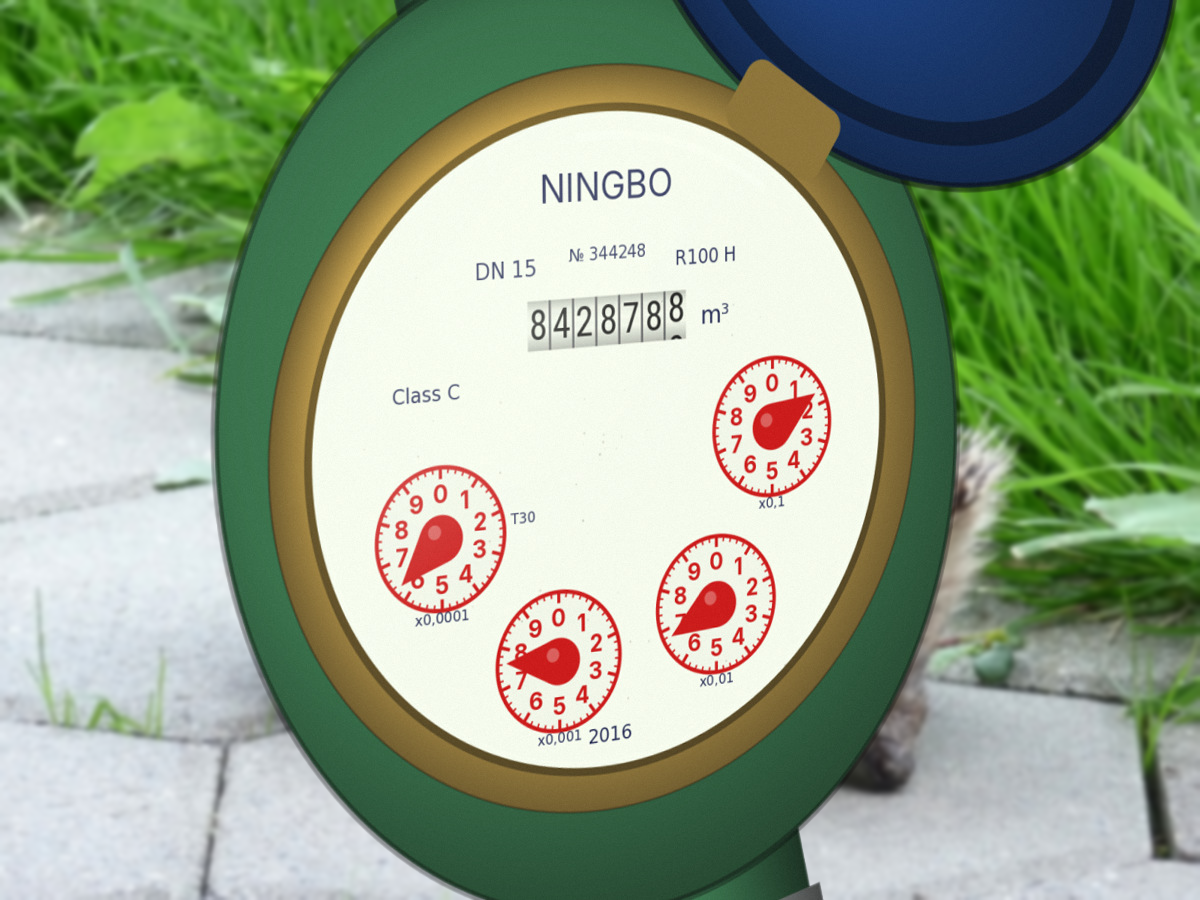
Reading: 8428788.1676; m³
